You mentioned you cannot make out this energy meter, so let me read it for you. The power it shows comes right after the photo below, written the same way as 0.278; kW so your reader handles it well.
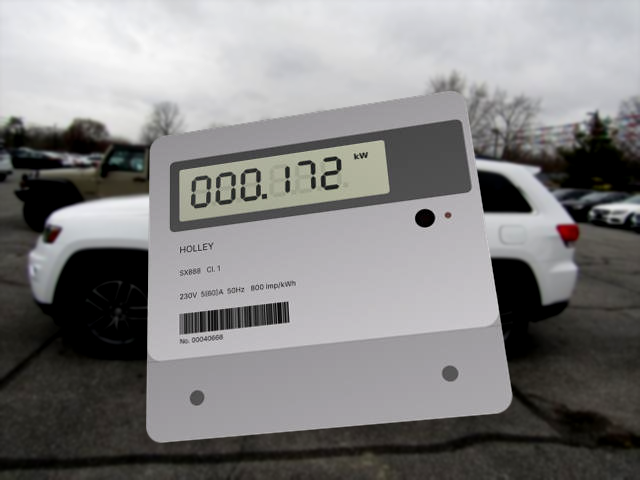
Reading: 0.172; kW
